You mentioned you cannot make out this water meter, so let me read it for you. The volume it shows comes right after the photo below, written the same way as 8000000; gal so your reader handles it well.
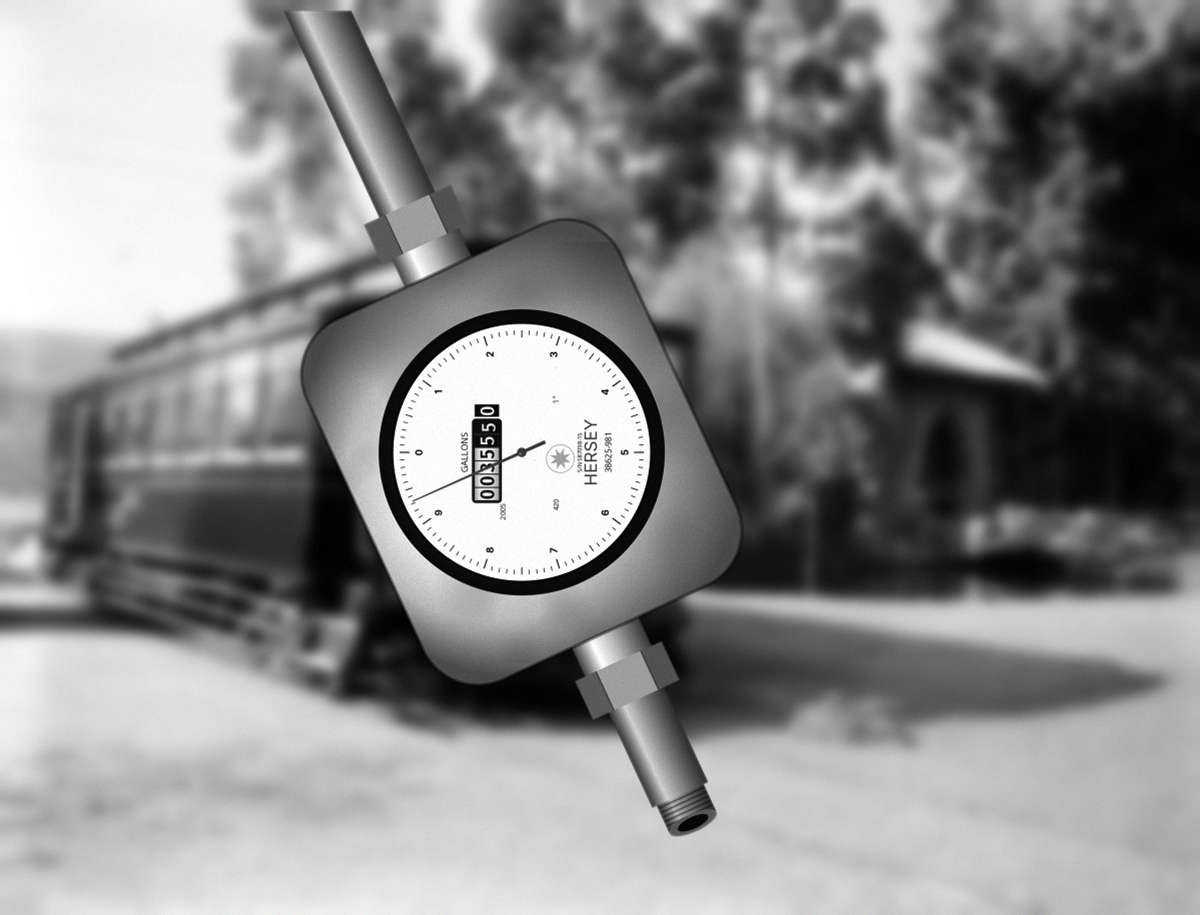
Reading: 35549.3; gal
